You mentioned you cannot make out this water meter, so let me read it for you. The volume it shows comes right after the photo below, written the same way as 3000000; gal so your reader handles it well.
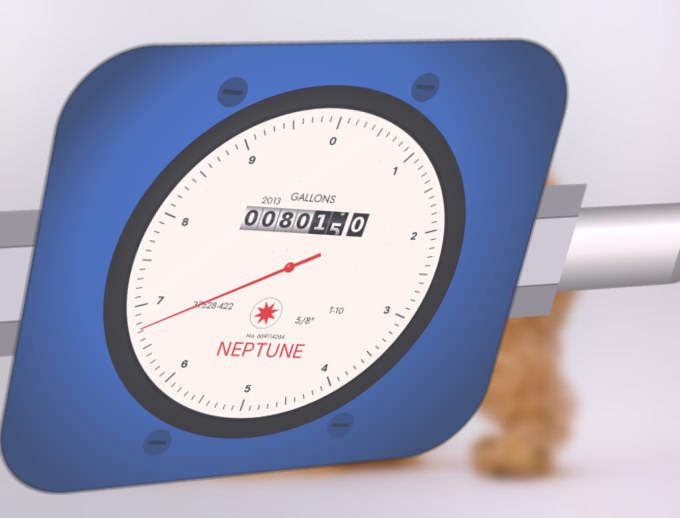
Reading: 80146.7; gal
